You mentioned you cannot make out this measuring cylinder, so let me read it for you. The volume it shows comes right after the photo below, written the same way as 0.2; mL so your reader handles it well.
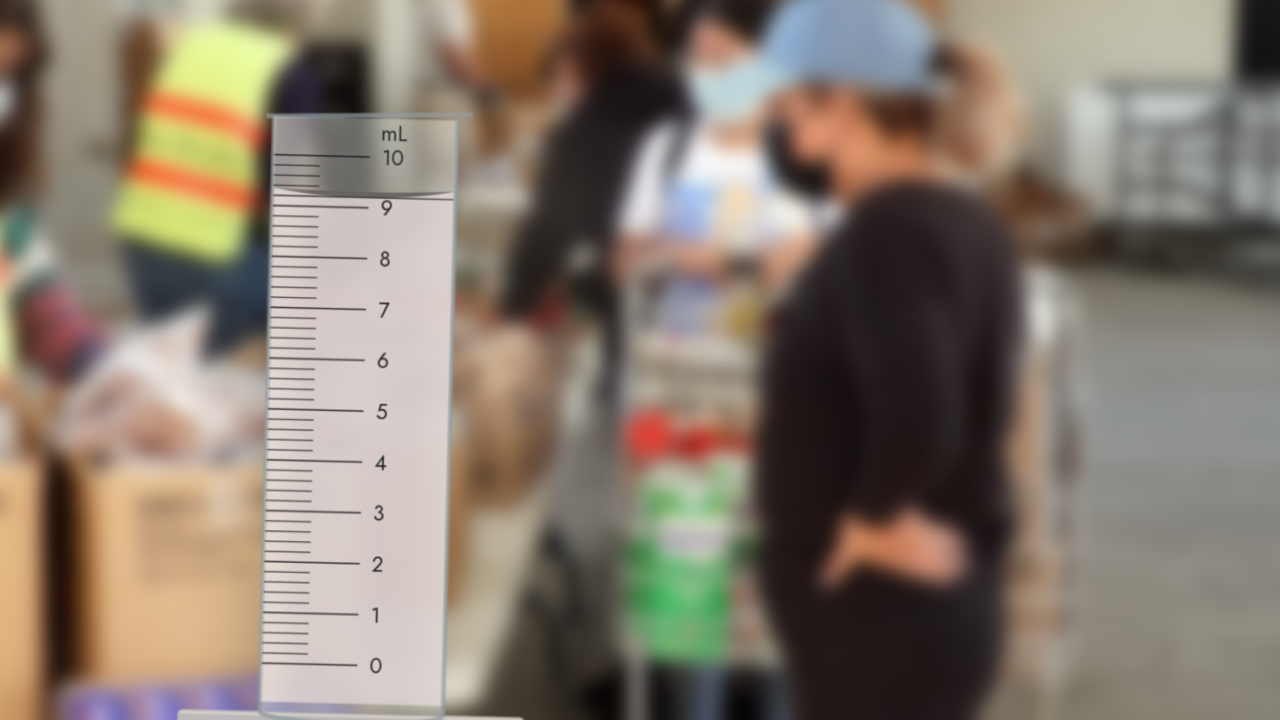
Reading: 9.2; mL
